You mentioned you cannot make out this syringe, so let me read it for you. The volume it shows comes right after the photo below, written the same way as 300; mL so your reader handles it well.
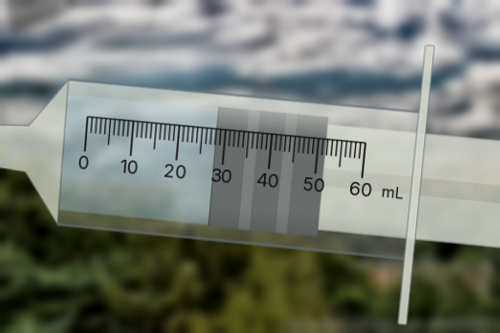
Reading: 28; mL
